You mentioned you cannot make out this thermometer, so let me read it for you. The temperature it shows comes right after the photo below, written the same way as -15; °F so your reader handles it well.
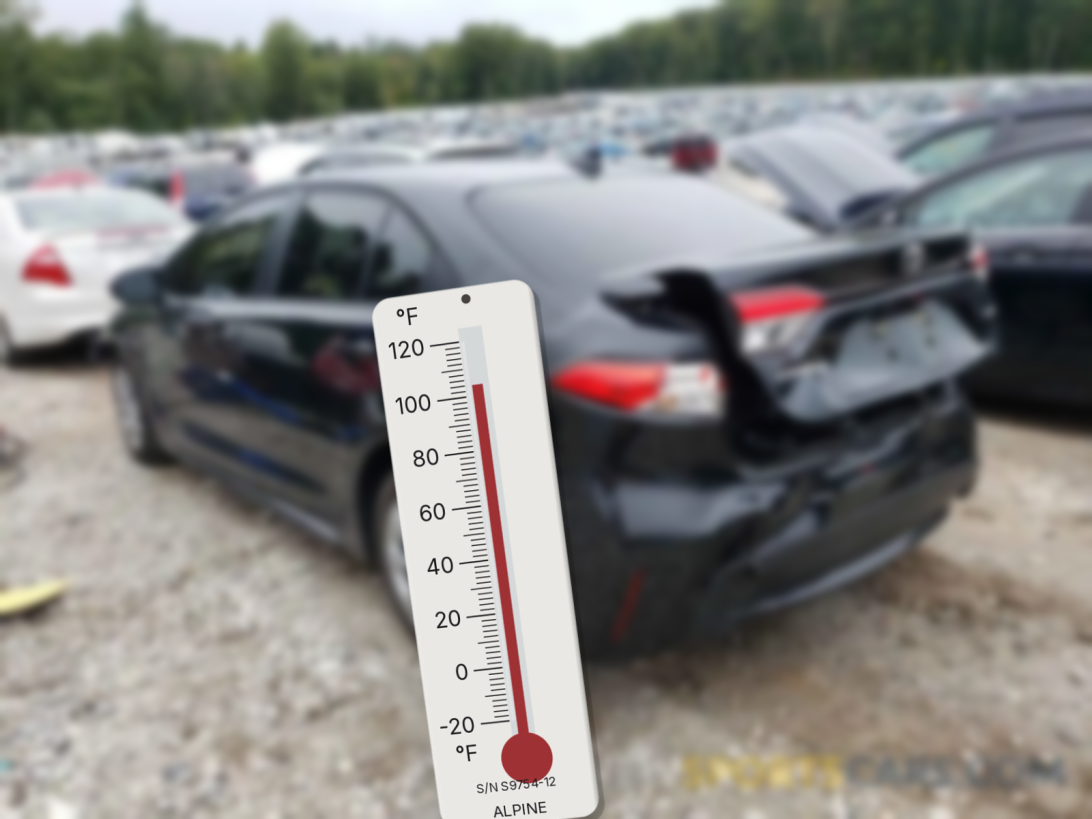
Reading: 104; °F
